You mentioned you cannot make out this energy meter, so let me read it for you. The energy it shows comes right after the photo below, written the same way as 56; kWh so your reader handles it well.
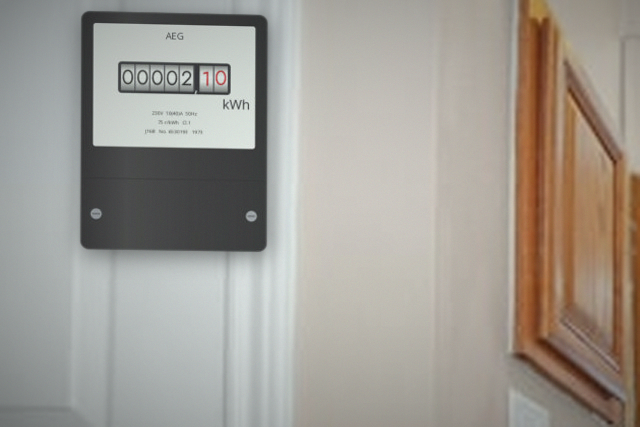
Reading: 2.10; kWh
